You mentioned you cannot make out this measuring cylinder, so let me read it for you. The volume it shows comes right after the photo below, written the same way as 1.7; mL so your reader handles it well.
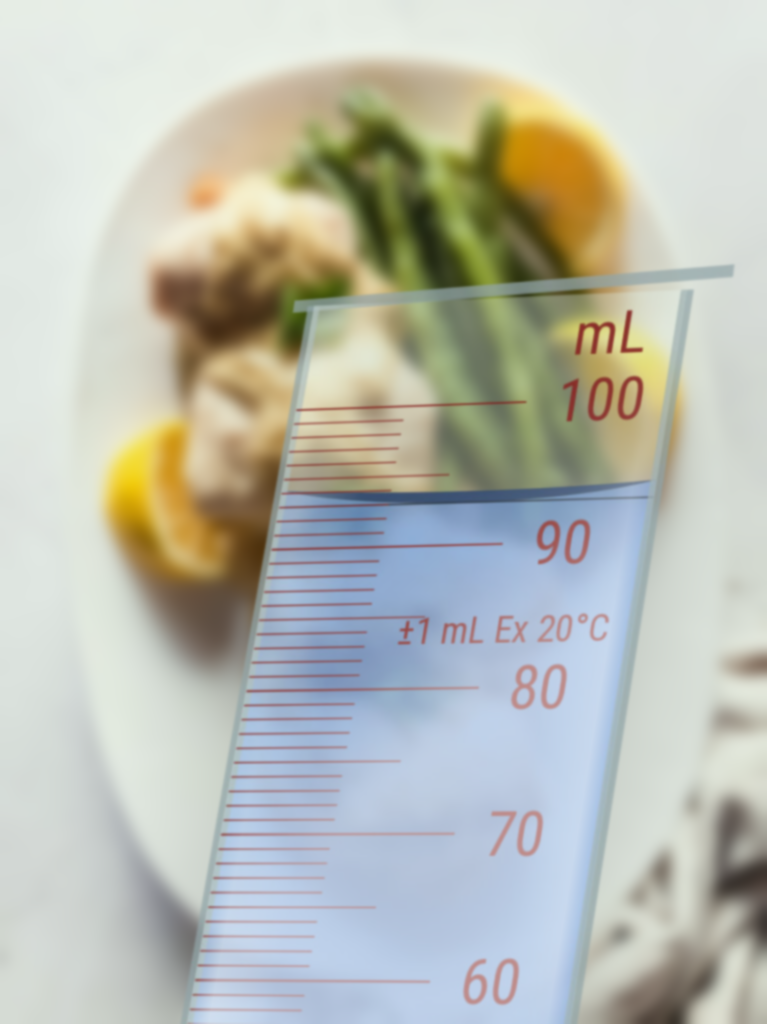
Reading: 93; mL
